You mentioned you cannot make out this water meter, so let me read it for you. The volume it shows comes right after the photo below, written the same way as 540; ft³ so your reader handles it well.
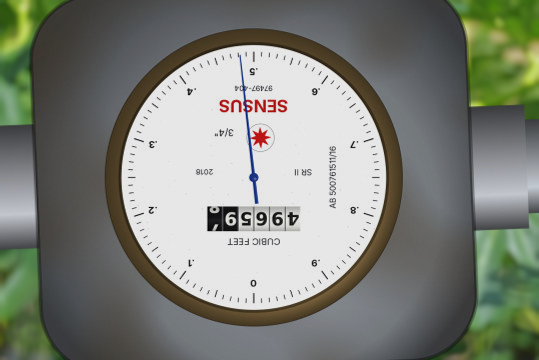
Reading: 496597.48; ft³
